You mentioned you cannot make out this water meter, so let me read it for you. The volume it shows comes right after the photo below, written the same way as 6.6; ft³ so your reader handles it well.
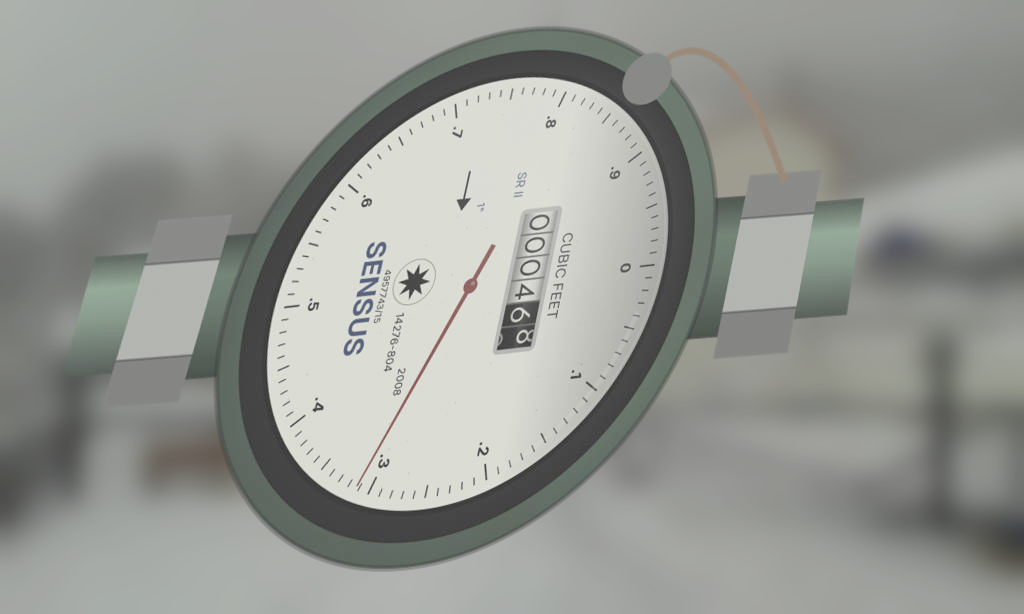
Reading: 468.31; ft³
